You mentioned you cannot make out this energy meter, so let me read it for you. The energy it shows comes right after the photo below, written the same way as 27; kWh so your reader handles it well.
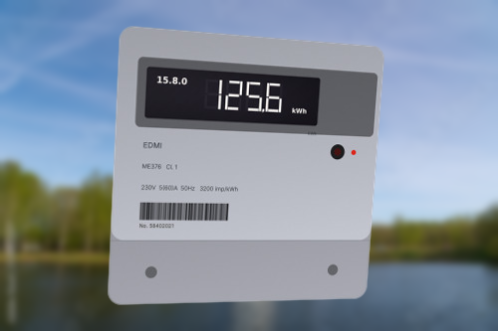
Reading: 125.6; kWh
